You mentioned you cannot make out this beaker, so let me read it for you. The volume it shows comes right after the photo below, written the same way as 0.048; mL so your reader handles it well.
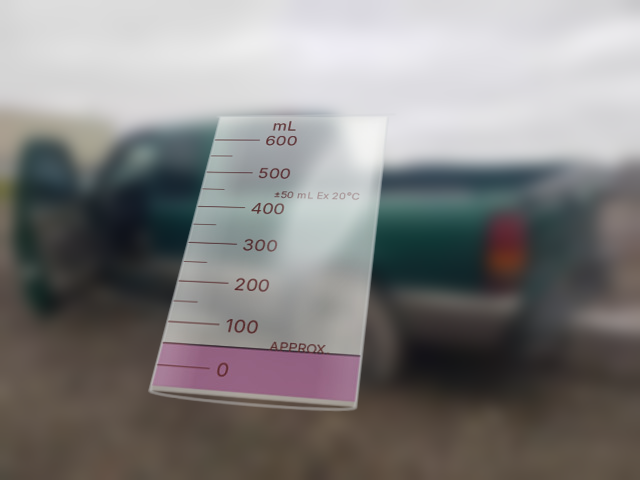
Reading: 50; mL
